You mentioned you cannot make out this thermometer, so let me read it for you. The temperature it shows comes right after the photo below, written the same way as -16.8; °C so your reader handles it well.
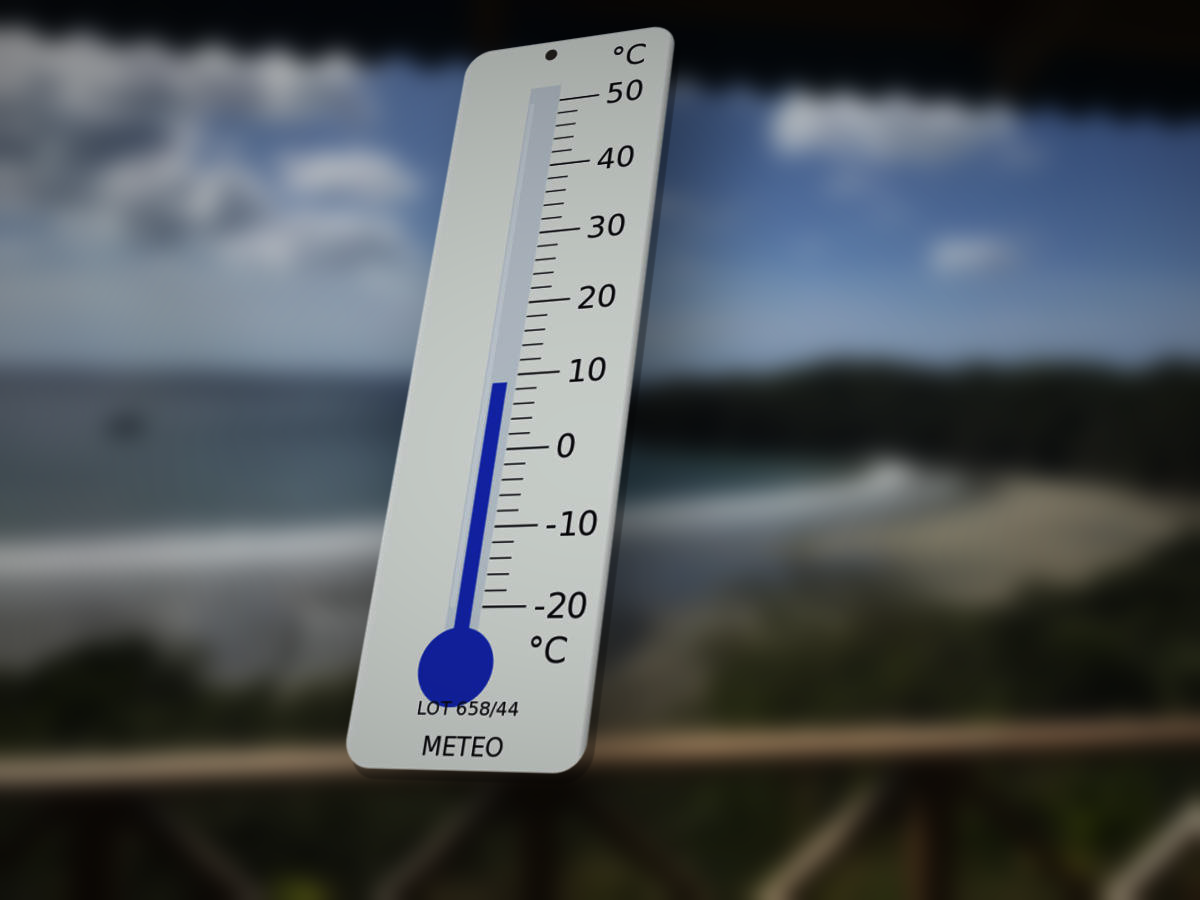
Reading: 9; °C
